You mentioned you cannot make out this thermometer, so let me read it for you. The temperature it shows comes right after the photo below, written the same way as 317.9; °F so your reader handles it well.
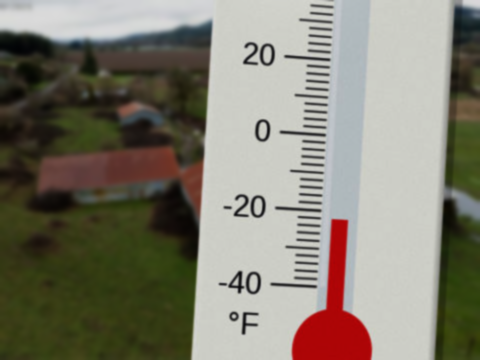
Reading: -22; °F
